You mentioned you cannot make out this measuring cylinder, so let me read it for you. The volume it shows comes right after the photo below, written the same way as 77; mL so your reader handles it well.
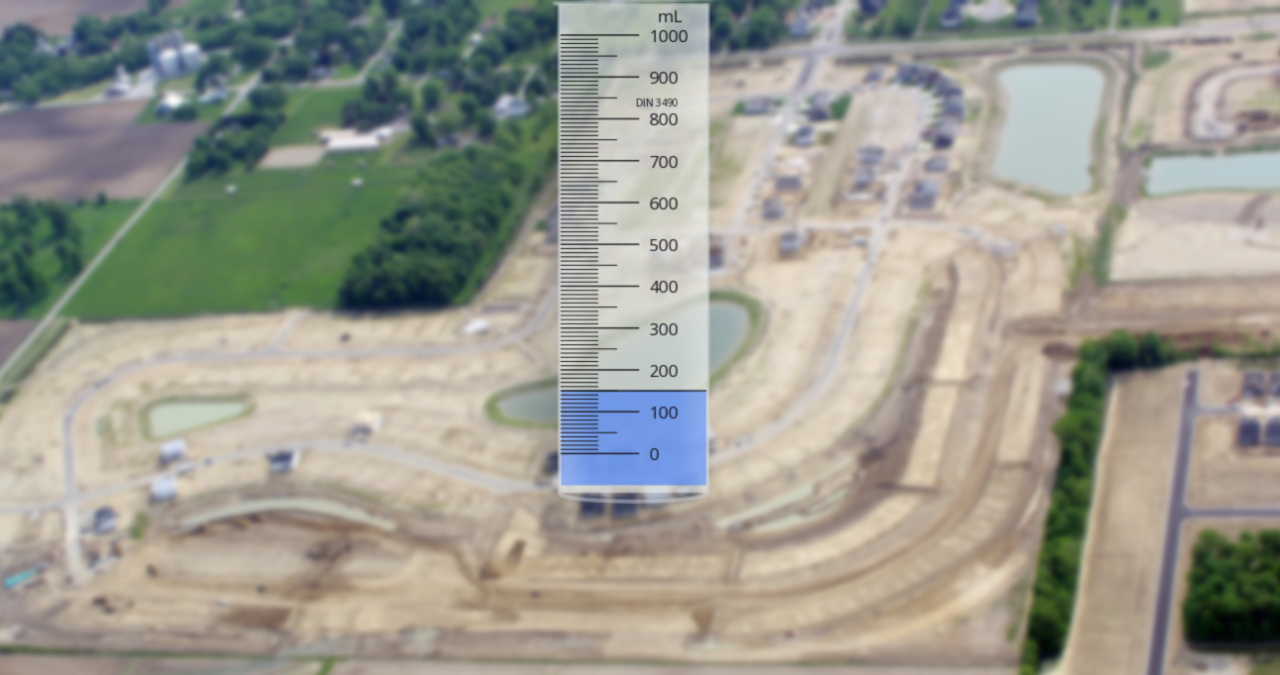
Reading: 150; mL
